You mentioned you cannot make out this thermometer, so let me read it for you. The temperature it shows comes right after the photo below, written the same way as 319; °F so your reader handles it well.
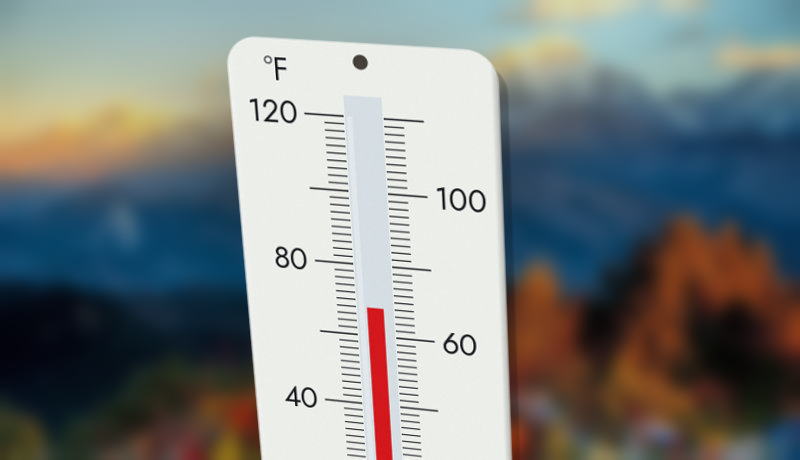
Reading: 68; °F
